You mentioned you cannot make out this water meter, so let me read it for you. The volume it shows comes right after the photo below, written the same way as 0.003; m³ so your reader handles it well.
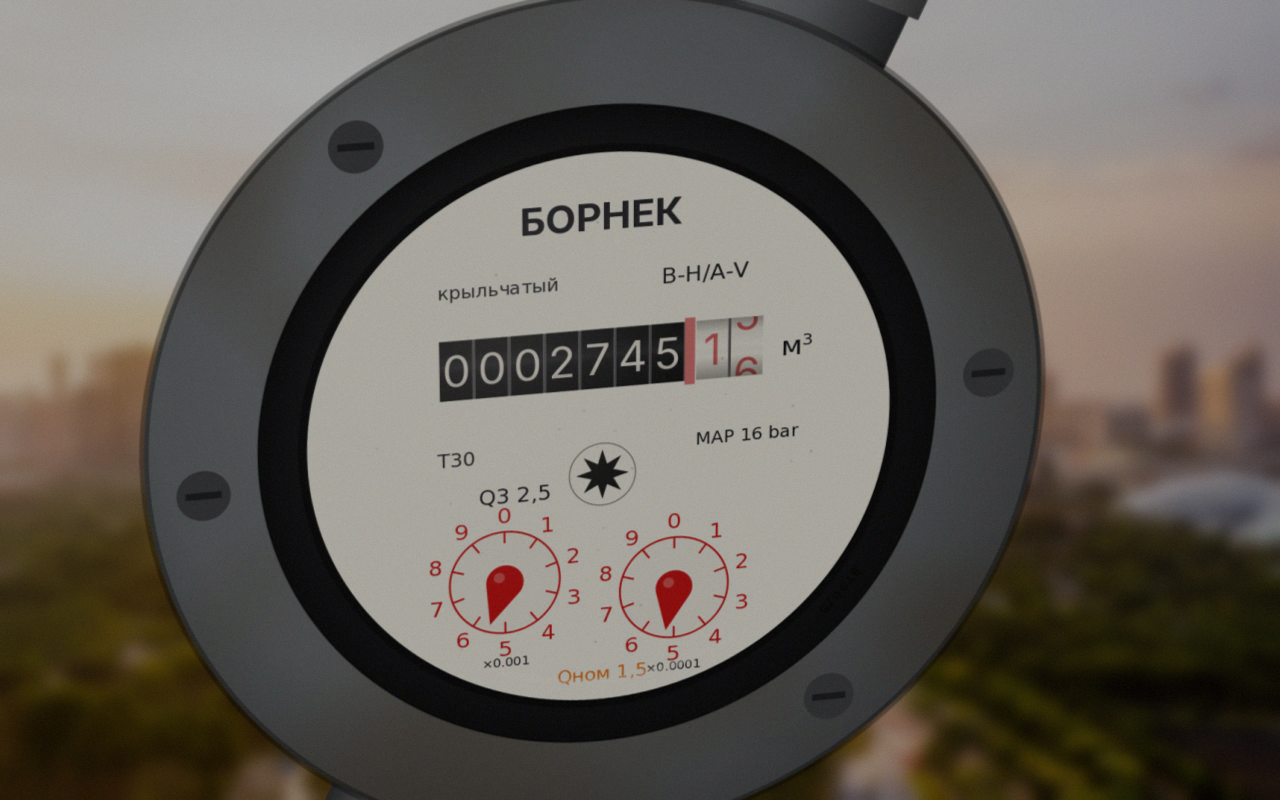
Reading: 2745.1555; m³
